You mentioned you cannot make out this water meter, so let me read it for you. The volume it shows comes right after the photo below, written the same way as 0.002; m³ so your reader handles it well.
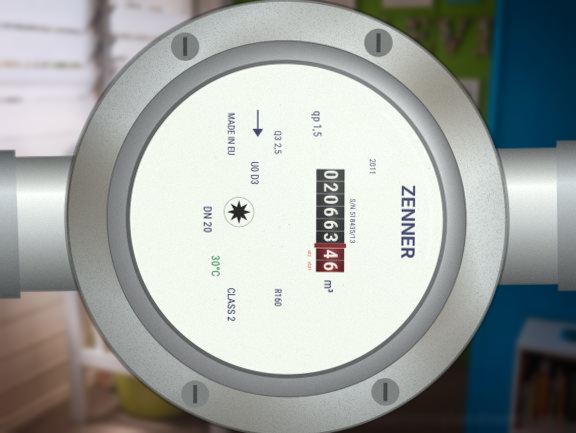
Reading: 20663.46; m³
